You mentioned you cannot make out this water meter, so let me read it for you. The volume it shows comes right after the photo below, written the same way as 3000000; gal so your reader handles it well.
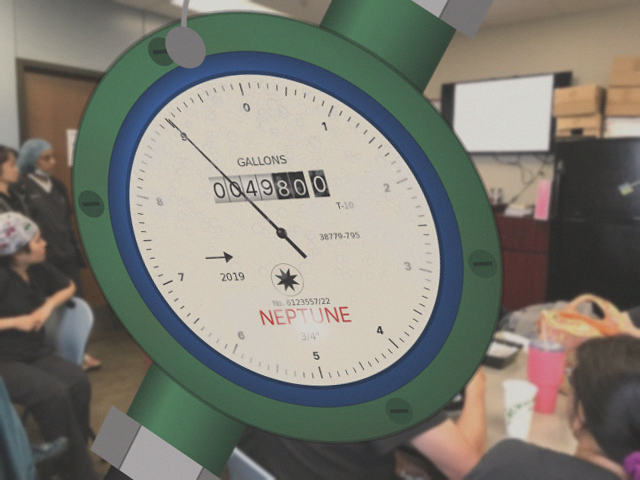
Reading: 49799.0; gal
